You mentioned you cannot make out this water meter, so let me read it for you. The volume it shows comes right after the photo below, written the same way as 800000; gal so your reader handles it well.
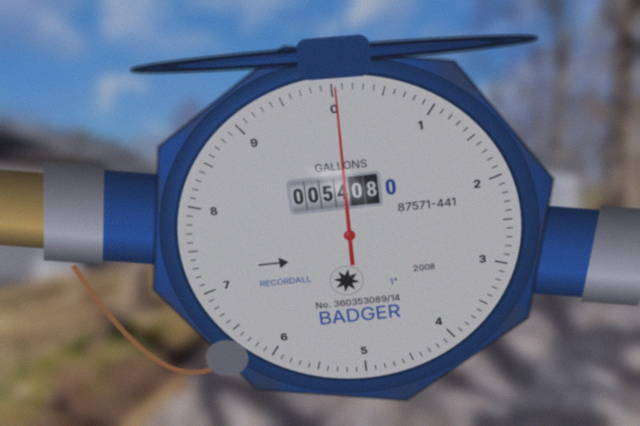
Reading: 54080.0; gal
